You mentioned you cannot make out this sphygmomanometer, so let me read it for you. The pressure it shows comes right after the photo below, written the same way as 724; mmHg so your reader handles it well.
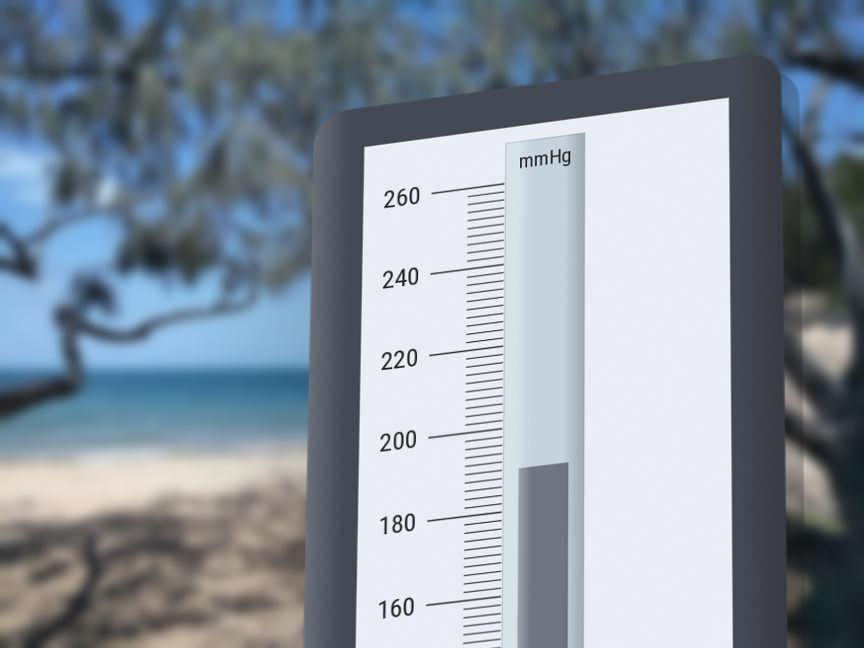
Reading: 190; mmHg
